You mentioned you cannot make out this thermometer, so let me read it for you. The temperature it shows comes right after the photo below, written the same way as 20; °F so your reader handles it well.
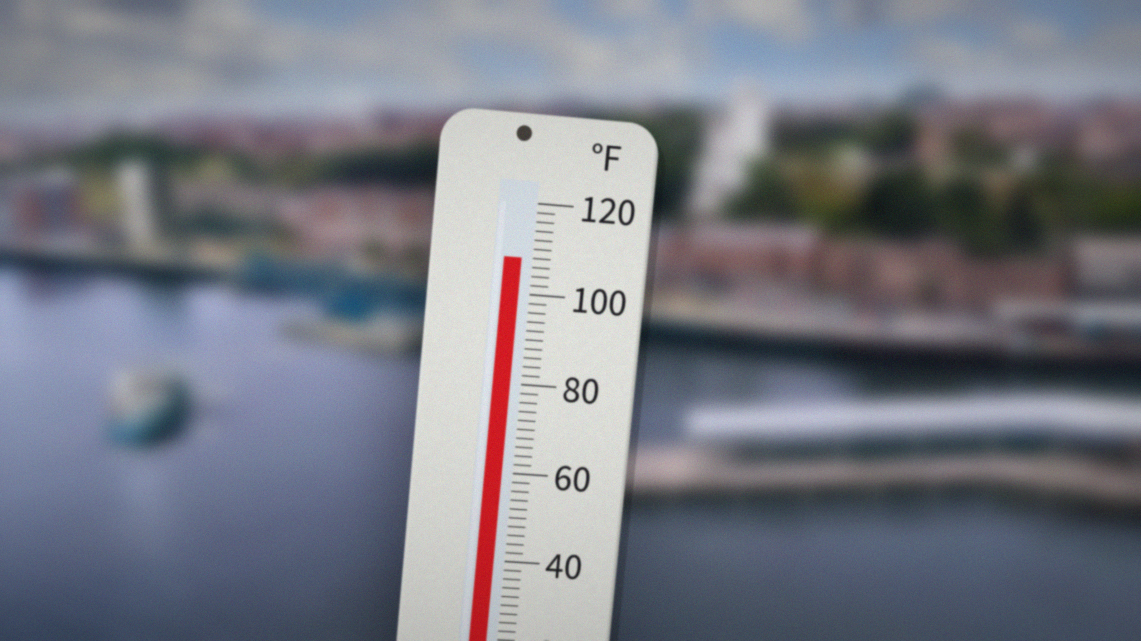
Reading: 108; °F
